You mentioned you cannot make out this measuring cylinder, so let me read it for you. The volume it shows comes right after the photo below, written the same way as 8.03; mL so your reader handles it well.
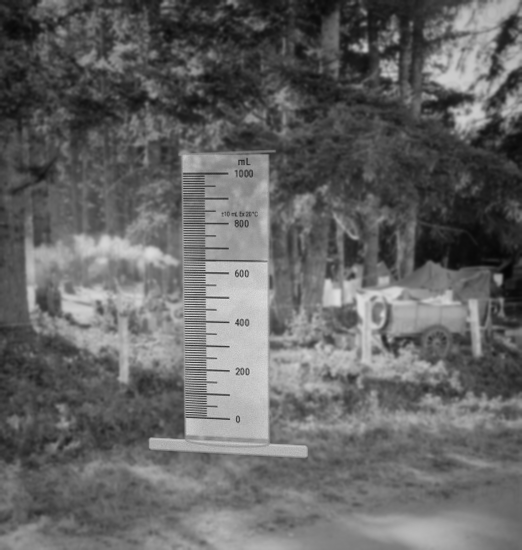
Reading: 650; mL
